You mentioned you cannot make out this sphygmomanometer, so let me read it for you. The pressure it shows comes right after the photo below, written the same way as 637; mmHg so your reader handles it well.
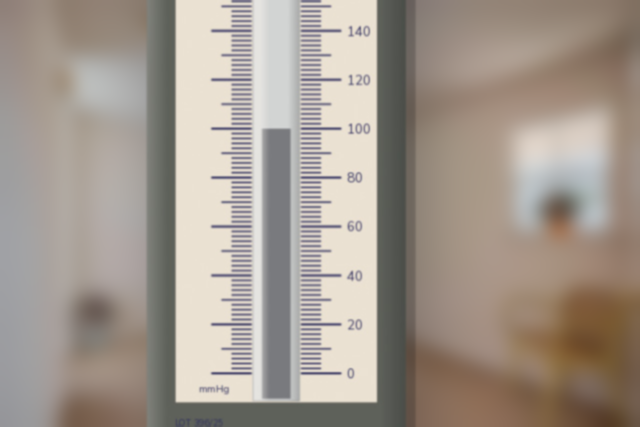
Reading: 100; mmHg
